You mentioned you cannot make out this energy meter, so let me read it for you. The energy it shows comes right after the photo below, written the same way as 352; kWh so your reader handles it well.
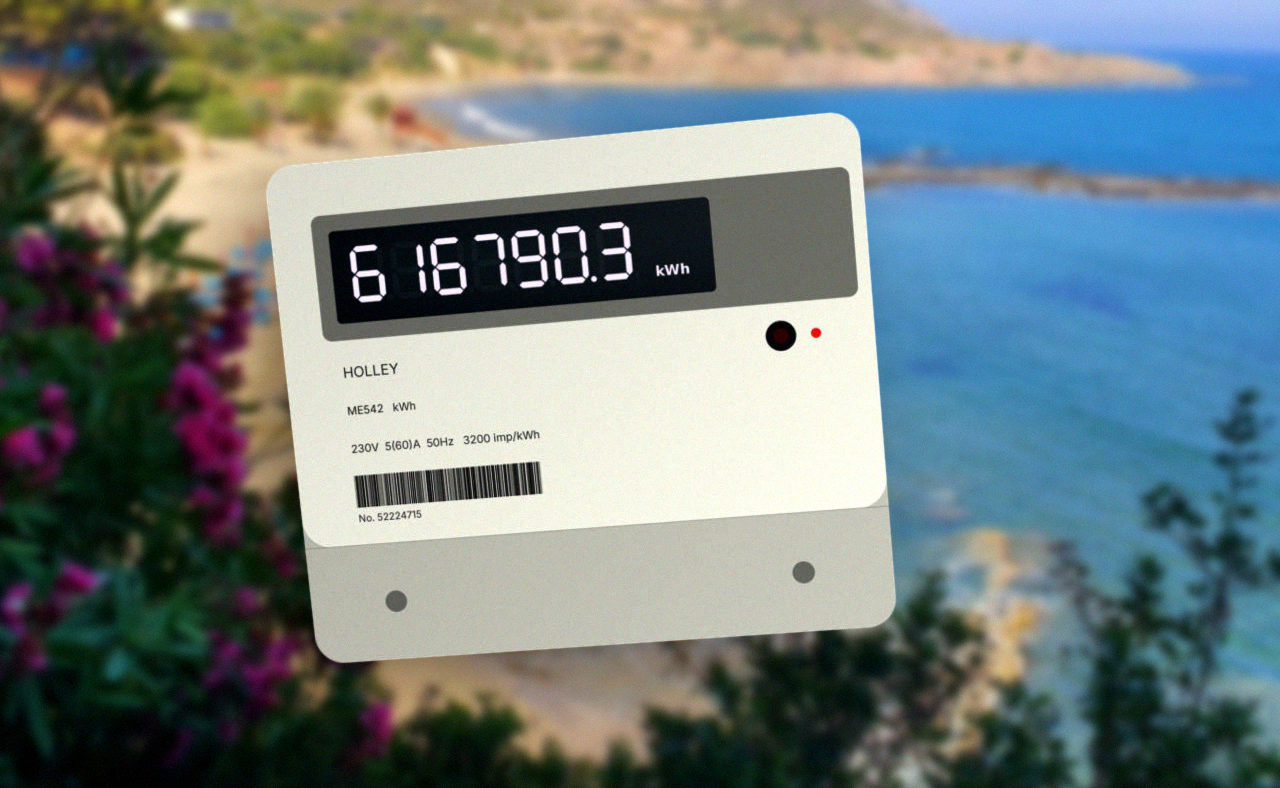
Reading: 616790.3; kWh
